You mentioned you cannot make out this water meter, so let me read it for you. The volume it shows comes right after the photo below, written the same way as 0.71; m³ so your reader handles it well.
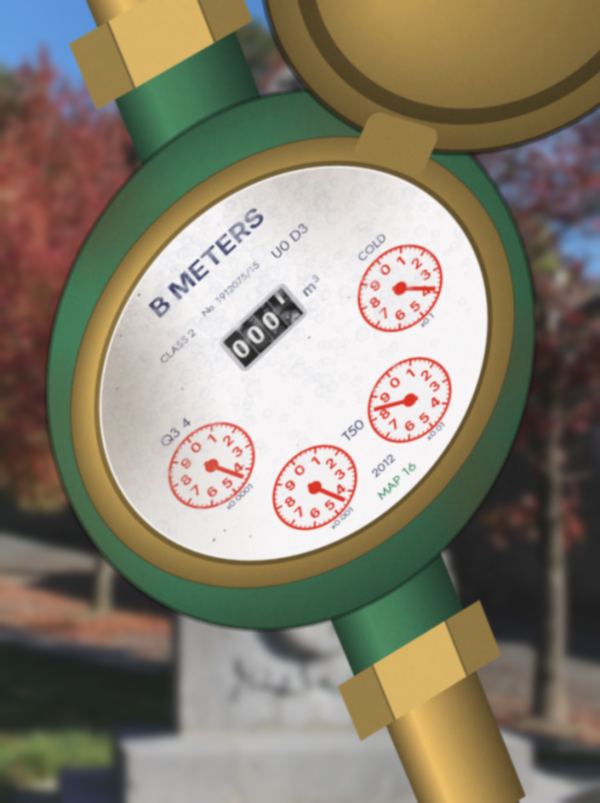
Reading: 1.3844; m³
